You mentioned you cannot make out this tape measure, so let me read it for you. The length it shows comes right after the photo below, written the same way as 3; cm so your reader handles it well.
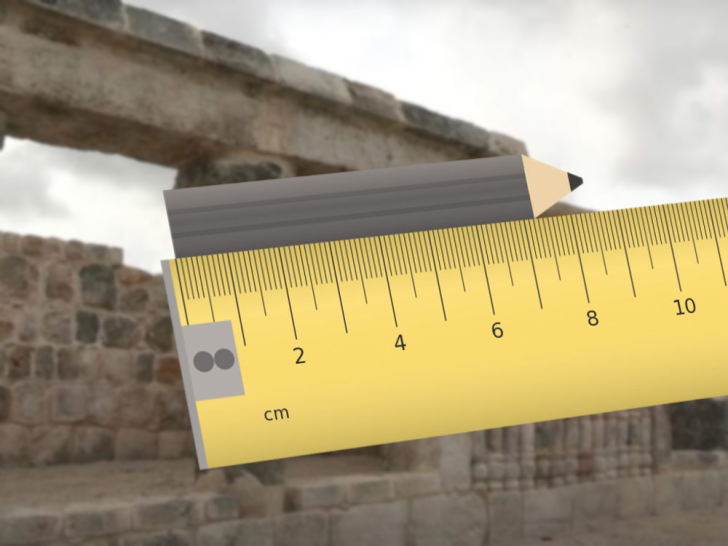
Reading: 8.4; cm
